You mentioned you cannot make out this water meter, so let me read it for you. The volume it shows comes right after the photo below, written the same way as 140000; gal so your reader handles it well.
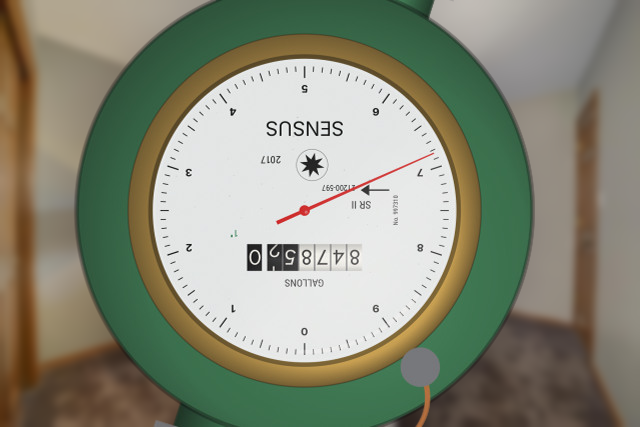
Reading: 8478516.8; gal
